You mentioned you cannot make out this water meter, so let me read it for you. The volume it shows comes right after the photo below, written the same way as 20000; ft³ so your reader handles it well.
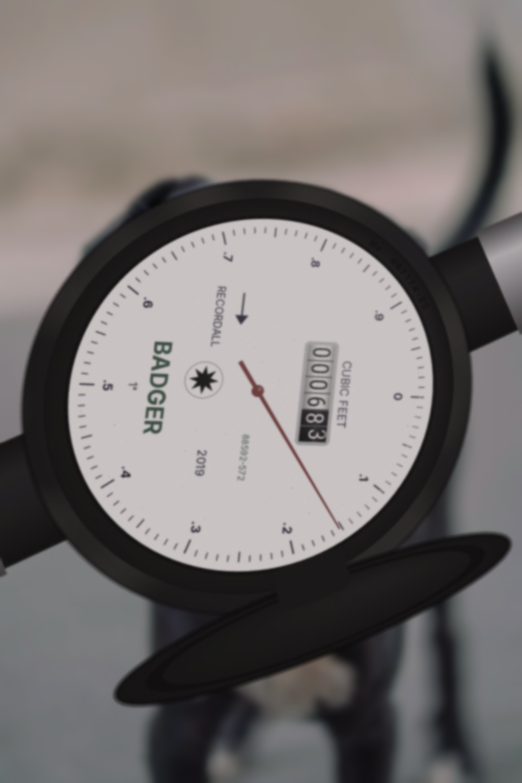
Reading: 683.15; ft³
